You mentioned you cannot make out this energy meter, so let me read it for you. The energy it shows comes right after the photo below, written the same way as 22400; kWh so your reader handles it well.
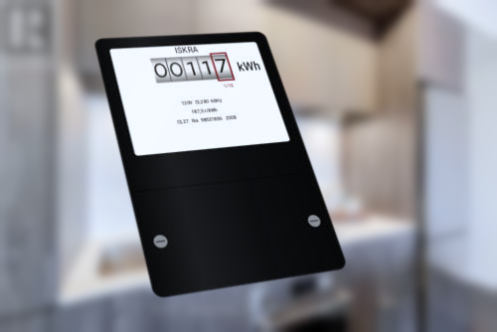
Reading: 11.7; kWh
